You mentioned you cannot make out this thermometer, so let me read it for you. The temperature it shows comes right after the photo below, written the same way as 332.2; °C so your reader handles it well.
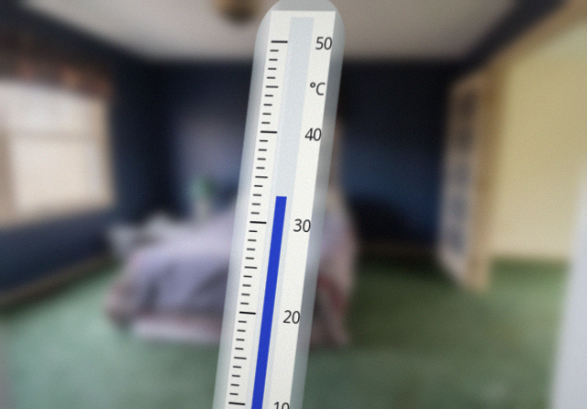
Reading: 33; °C
